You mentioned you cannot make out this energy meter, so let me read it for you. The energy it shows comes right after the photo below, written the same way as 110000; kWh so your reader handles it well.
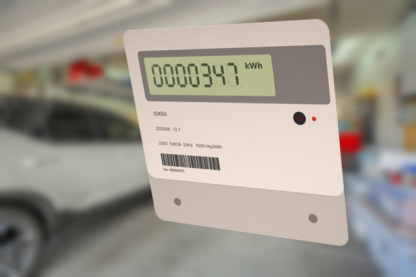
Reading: 347; kWh
